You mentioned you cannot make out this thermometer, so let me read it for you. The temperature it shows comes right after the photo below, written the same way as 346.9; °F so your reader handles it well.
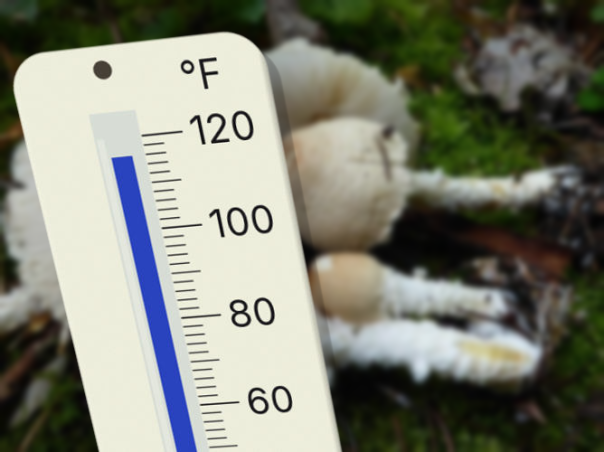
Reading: 116; °F
